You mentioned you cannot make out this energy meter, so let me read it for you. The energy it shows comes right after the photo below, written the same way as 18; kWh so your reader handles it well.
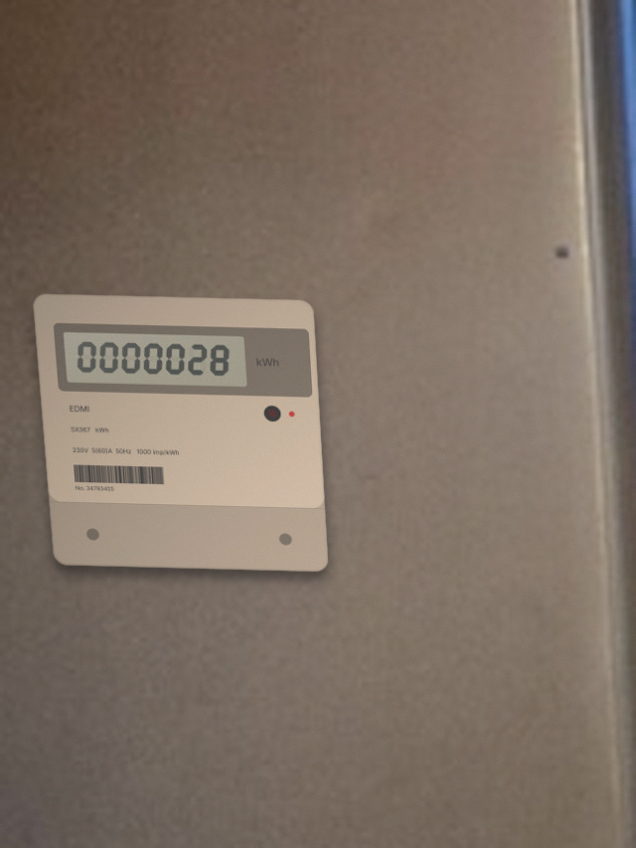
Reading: 28; kWh
